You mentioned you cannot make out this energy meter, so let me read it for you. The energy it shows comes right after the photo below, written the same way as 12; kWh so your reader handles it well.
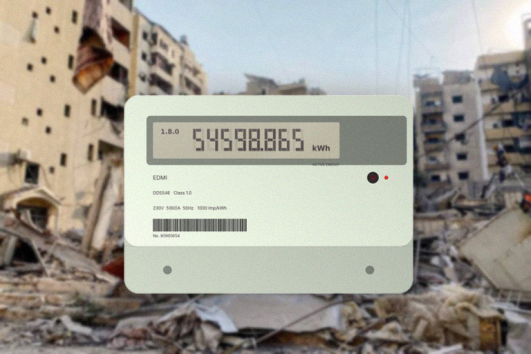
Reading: 54598.865; kWh
